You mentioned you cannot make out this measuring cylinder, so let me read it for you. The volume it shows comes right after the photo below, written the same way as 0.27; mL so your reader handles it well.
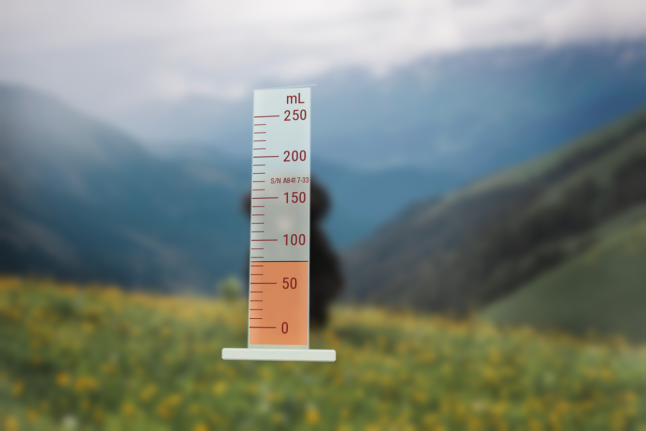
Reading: 75; mL
